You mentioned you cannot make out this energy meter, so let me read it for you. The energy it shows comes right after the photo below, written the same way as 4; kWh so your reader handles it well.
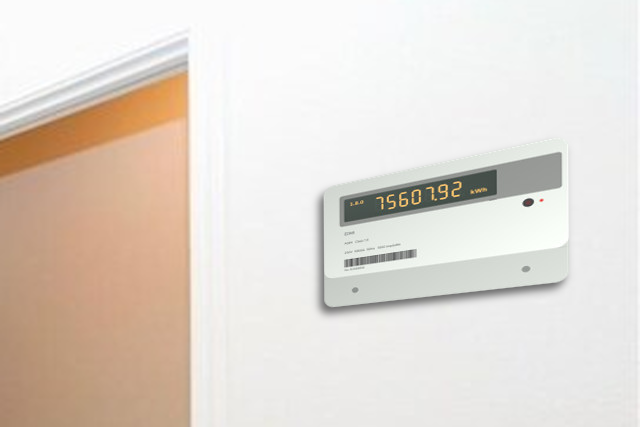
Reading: 75607.92; kWh
